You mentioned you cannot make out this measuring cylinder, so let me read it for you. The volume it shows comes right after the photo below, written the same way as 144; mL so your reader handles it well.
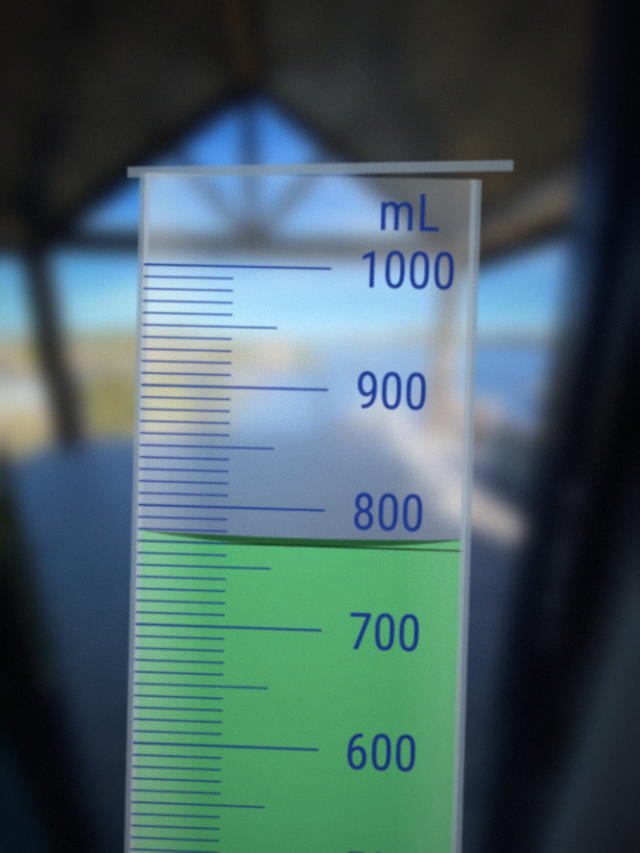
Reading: 770; mL
